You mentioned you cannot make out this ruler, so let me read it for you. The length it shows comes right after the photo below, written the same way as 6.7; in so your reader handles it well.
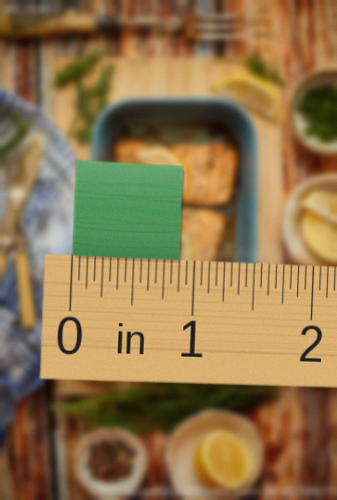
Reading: 0.875; in
